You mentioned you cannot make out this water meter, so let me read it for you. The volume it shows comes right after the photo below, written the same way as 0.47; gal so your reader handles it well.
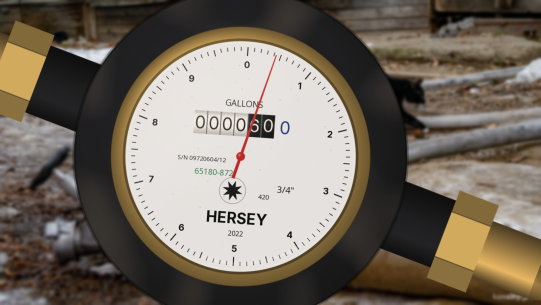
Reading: 600.4; gal
